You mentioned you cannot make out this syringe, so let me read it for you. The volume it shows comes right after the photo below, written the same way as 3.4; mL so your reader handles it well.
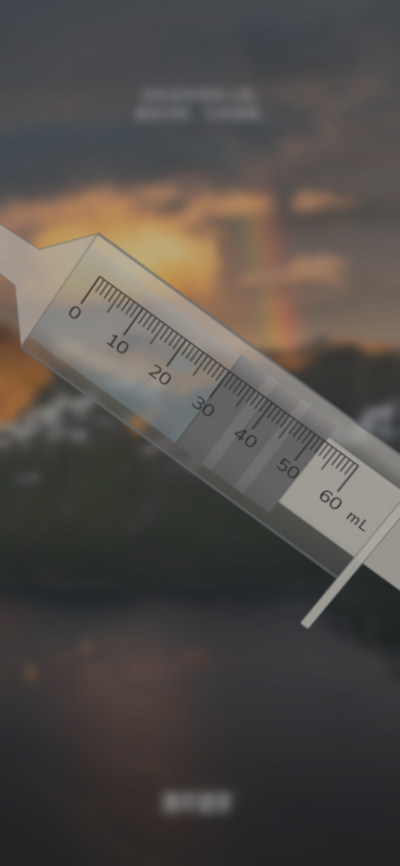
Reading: 30; mL
